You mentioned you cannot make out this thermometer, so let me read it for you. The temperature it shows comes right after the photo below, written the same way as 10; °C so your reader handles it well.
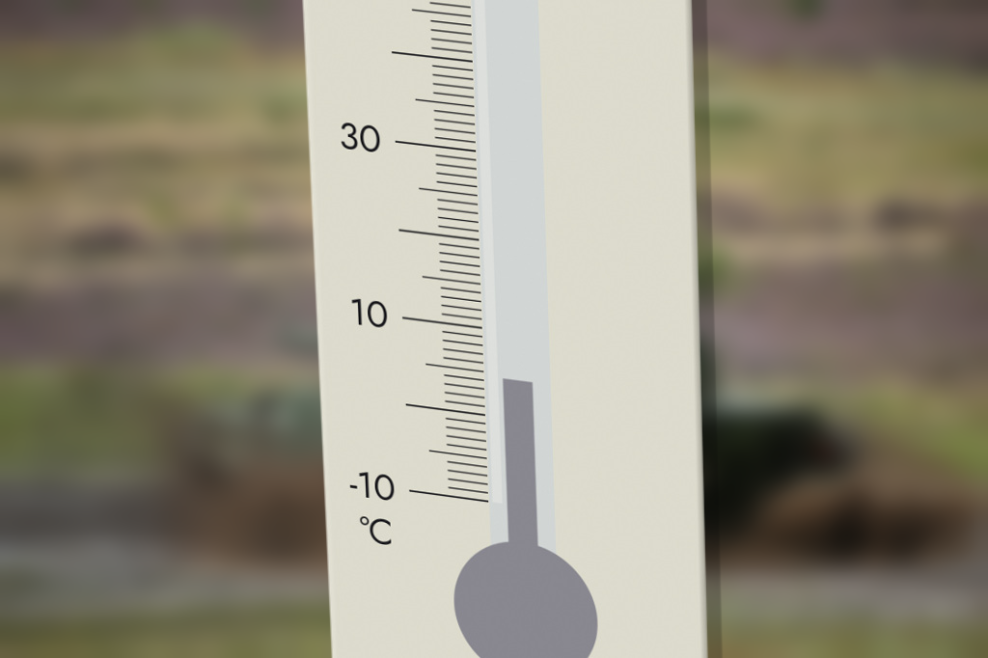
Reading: 4.5; °C
